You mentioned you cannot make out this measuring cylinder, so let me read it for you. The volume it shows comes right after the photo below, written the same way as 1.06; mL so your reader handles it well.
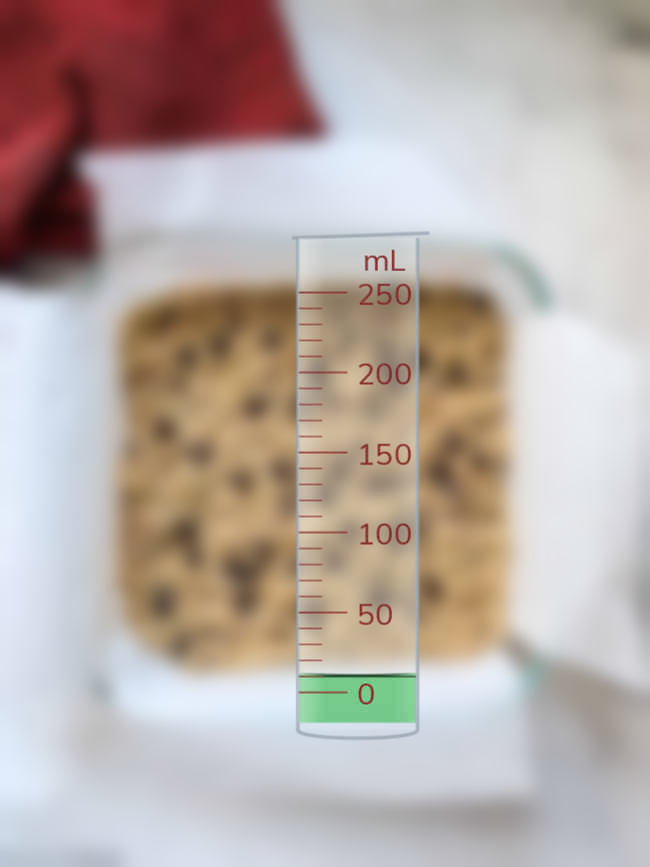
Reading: 10; mL
